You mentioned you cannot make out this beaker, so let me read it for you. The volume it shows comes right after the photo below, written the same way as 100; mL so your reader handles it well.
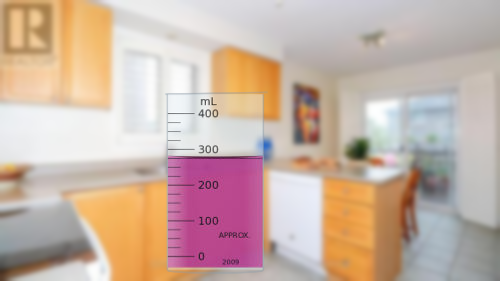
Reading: 275; mL
